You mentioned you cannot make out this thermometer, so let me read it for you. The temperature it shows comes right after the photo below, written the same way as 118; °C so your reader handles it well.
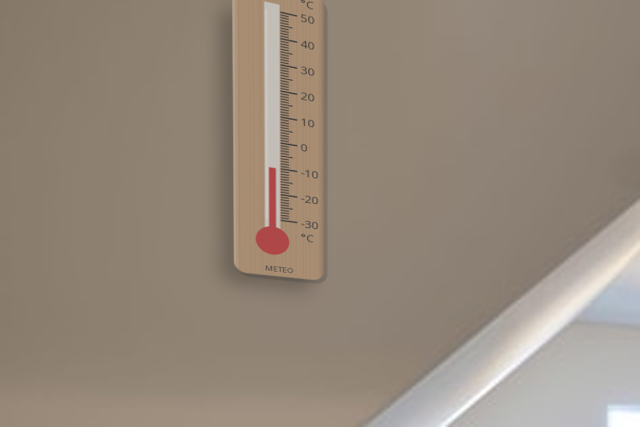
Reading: -10; °C
